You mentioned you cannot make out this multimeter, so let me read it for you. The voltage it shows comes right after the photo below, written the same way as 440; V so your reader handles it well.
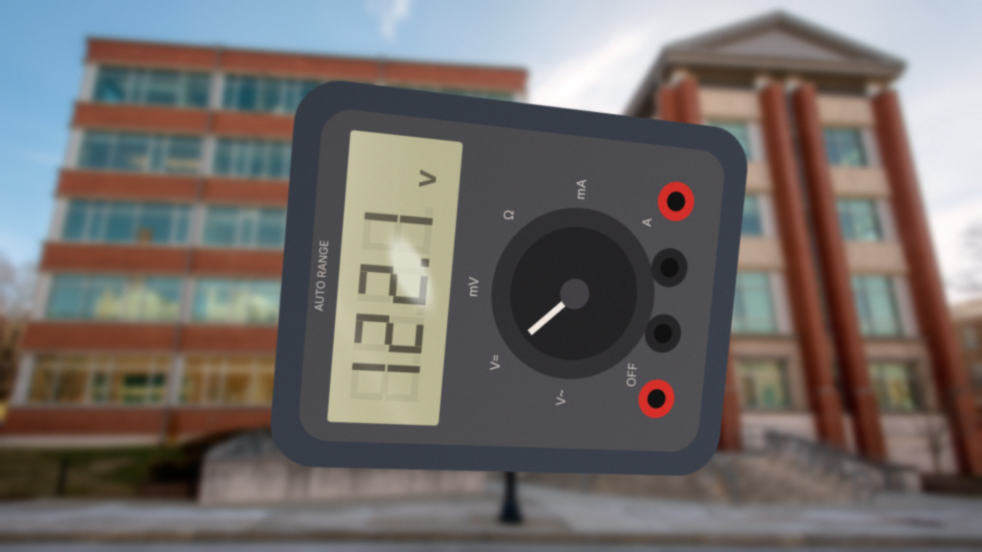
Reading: 122.1; V
